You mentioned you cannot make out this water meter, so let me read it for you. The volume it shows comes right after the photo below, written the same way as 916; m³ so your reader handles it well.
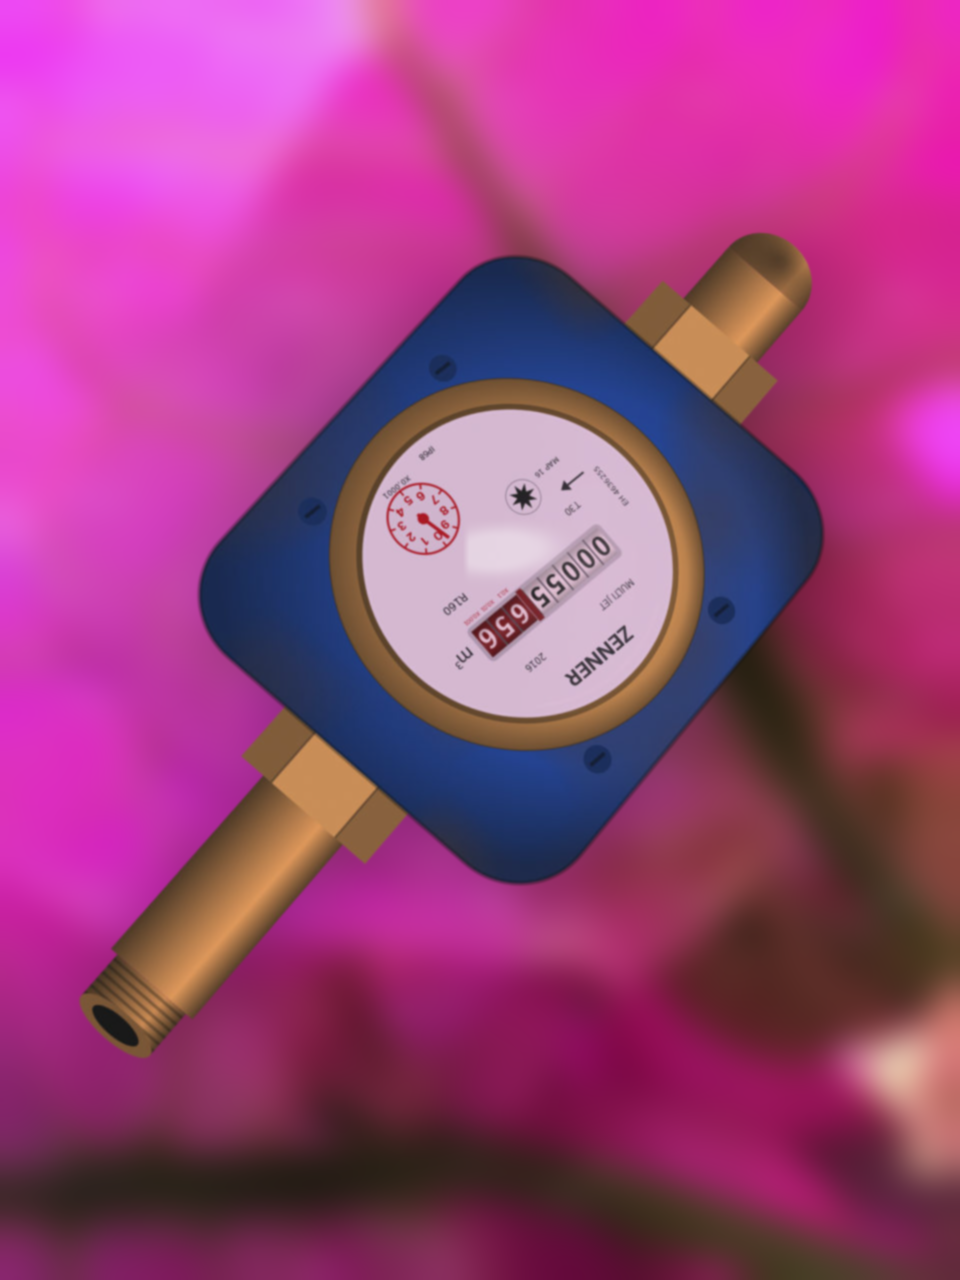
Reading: 55.6559; m³
